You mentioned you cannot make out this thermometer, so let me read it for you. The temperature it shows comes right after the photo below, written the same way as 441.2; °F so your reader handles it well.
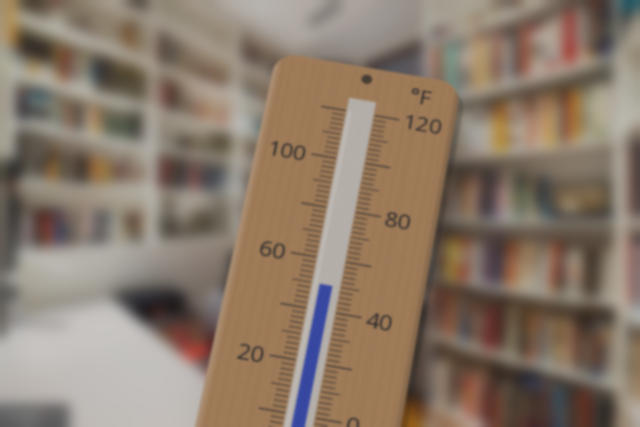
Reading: 50; °F
